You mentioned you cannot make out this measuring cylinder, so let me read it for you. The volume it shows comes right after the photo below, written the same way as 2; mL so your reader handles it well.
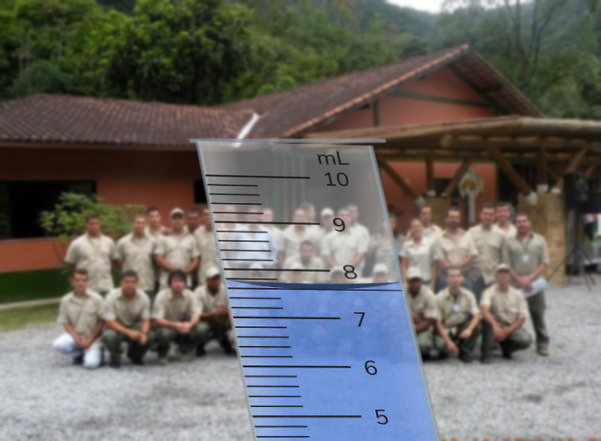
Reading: 7.6; mL
